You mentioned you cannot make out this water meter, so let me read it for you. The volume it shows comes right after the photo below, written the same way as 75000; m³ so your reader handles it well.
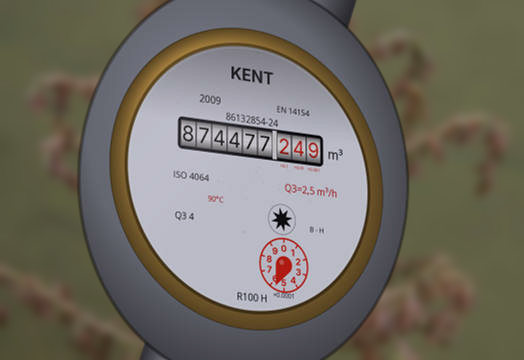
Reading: 874477.2495; m³
